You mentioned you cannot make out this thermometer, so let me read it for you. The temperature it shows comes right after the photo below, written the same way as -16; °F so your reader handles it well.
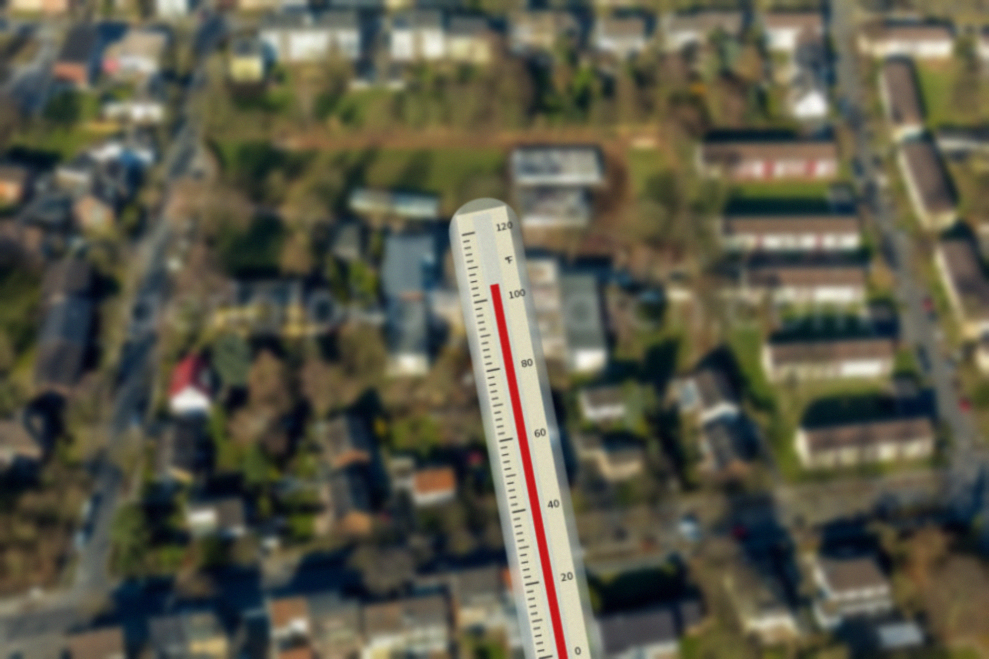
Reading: 104; °F
